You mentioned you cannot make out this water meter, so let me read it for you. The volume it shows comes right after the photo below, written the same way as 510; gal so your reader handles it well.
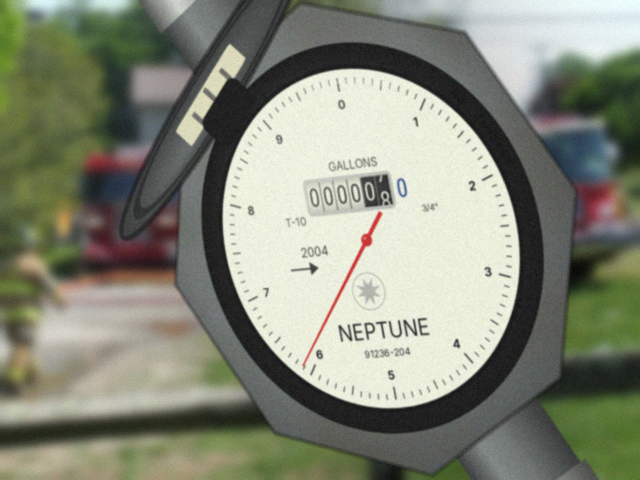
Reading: 76.1; gal
